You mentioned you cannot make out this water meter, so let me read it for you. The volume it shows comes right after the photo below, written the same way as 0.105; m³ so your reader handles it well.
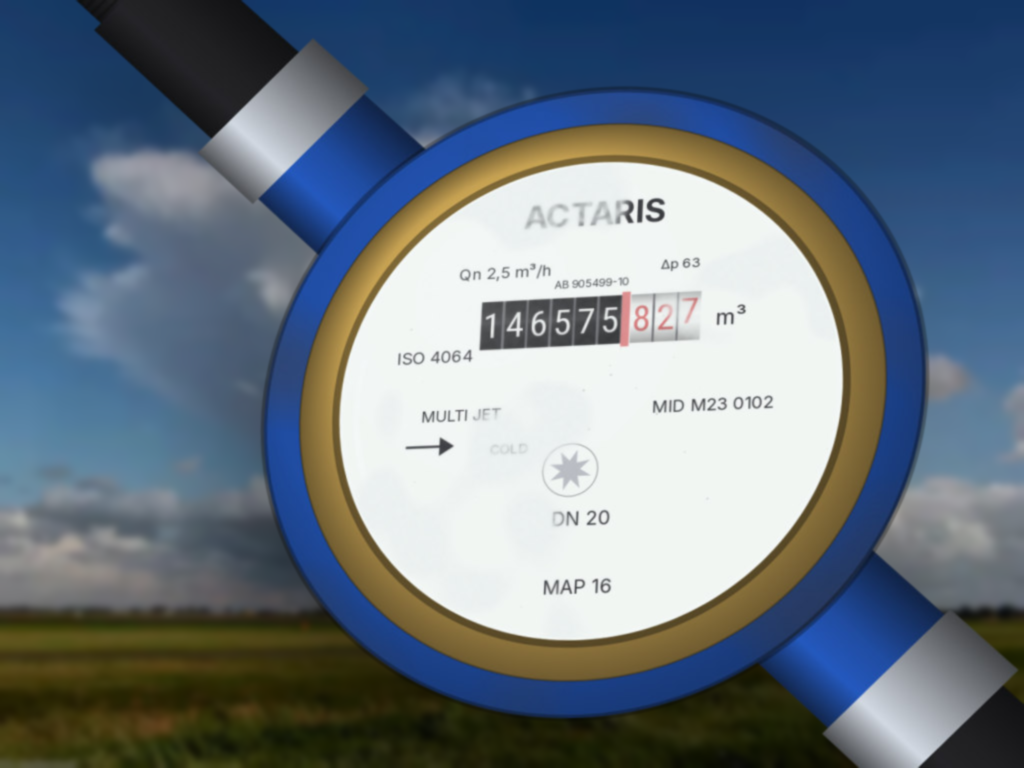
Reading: 146575.827; m³
